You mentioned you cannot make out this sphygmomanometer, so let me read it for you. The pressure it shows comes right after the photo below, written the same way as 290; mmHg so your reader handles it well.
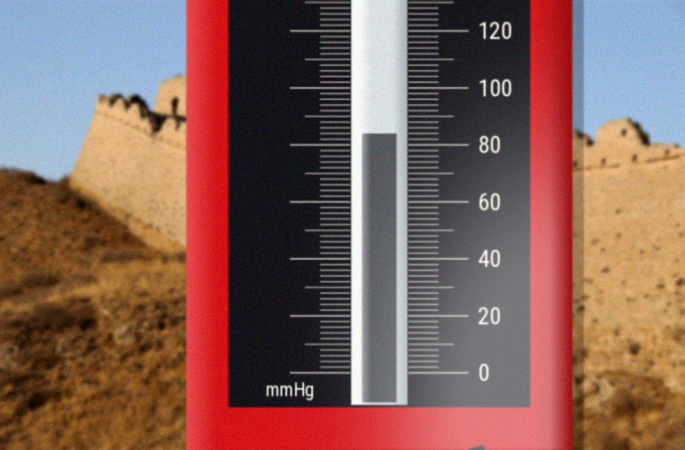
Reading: 84; mmHg
